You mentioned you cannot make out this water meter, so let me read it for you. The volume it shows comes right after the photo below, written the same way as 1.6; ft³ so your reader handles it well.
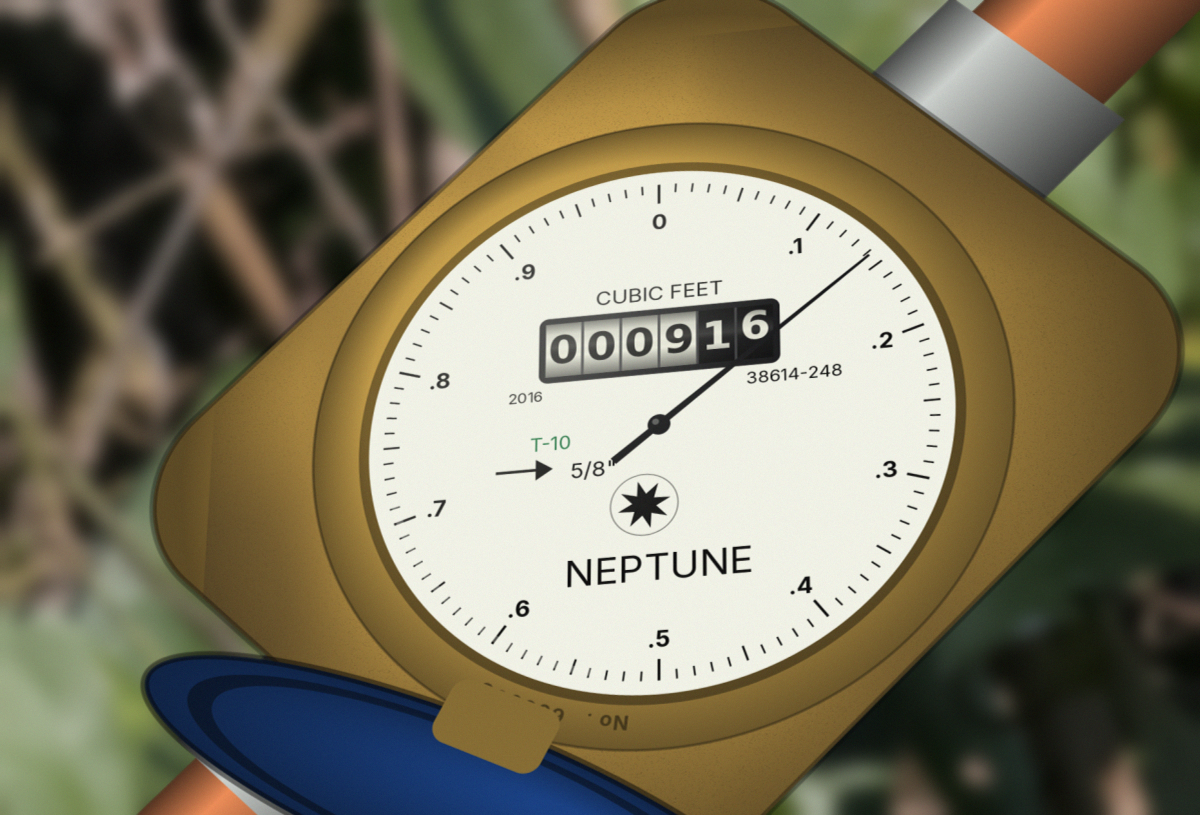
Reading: 916.14; ft³
